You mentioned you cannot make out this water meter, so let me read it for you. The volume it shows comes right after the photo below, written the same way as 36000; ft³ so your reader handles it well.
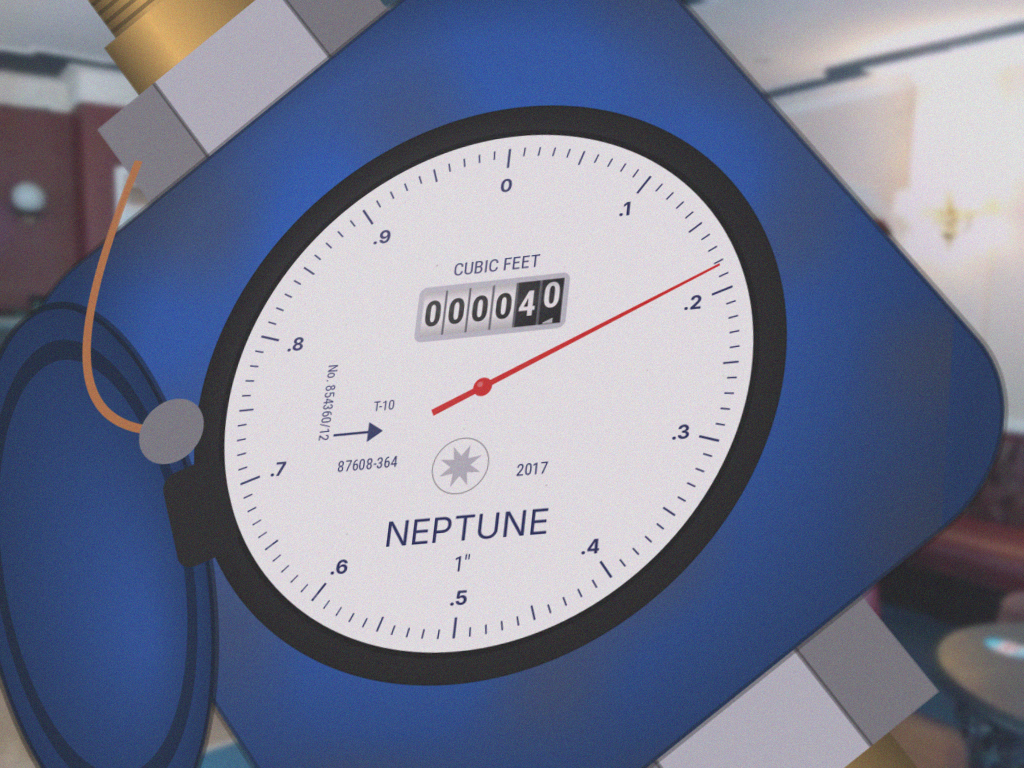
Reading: 40.18; ft³
